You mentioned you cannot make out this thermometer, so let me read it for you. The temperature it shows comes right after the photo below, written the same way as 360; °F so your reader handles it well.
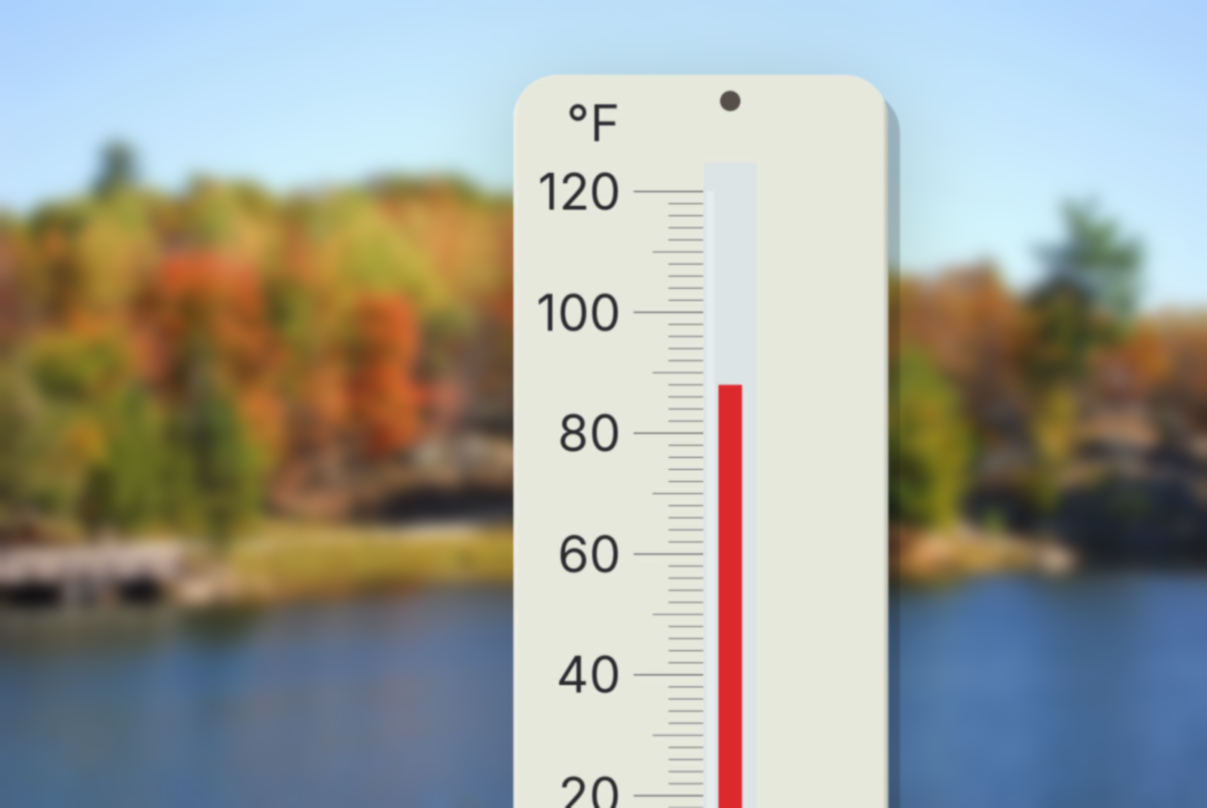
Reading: 88; °F
